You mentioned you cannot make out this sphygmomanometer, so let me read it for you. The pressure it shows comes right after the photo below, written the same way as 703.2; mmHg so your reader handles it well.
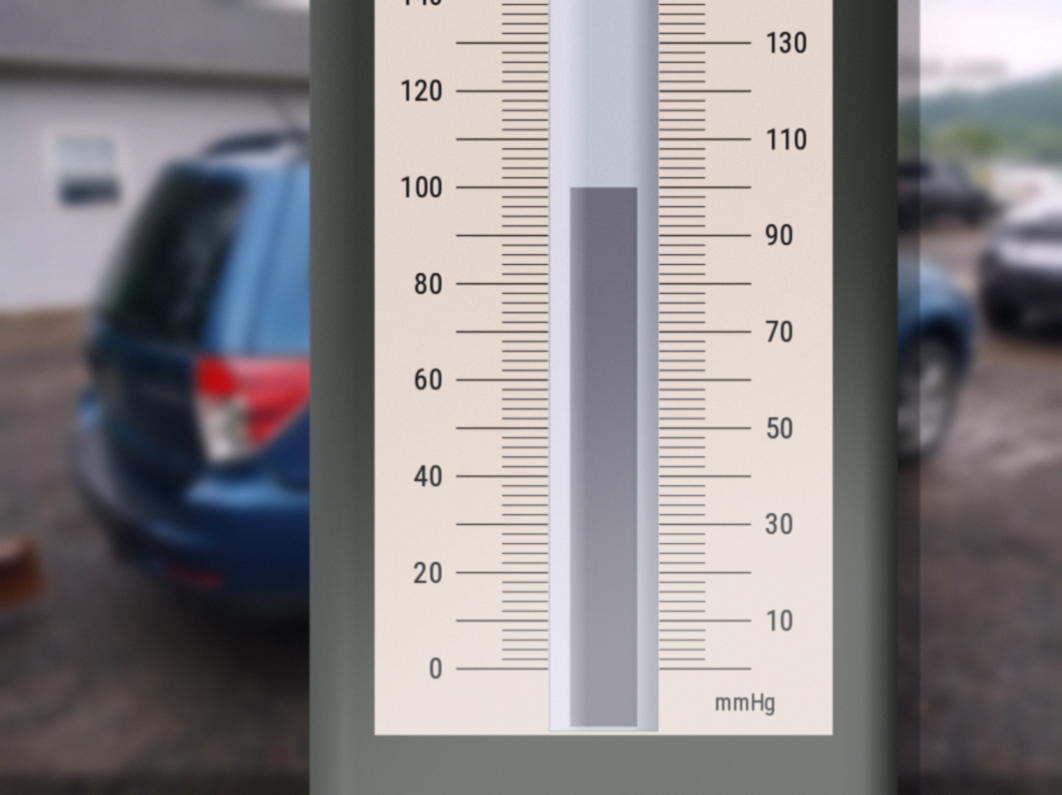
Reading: 100; mmHg
